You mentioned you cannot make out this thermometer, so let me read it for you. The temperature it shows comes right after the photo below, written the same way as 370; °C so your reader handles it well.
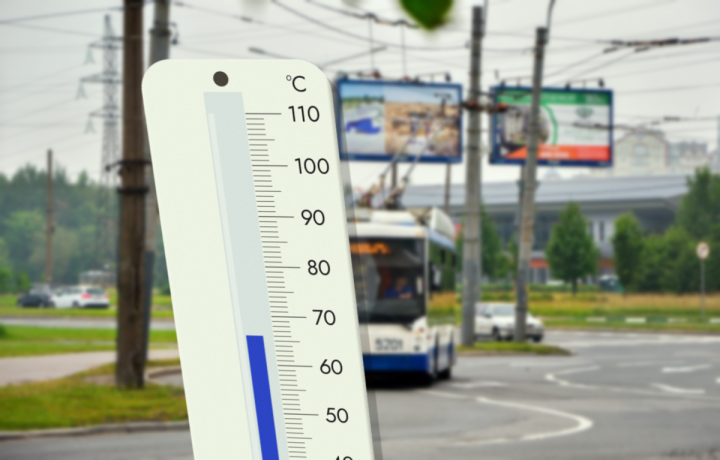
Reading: 66; °C
